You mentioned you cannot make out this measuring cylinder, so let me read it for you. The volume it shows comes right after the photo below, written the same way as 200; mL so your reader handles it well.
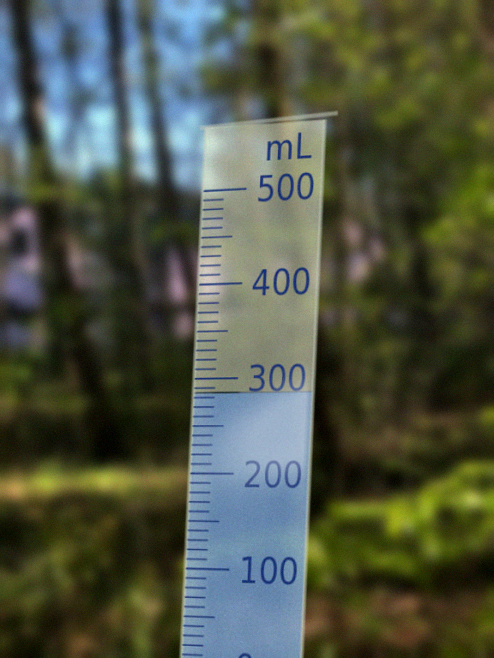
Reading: 285; mL
